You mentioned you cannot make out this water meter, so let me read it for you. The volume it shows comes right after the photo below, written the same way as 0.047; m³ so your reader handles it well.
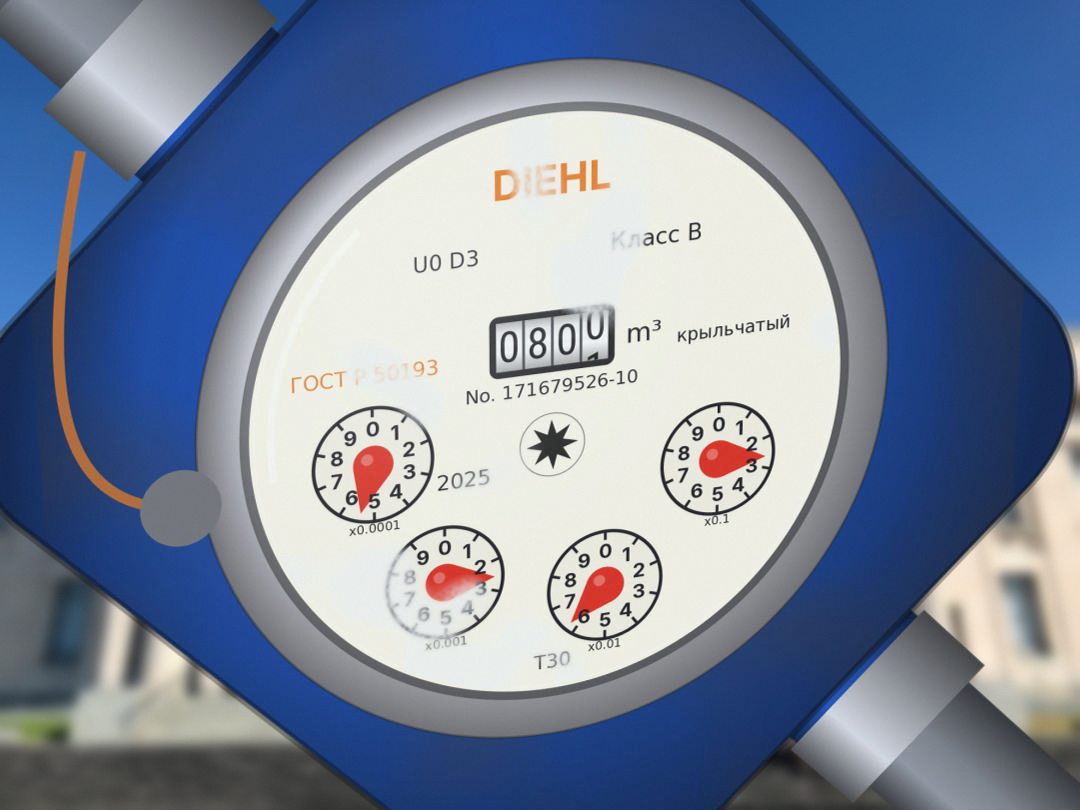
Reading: 800.2625; m³
